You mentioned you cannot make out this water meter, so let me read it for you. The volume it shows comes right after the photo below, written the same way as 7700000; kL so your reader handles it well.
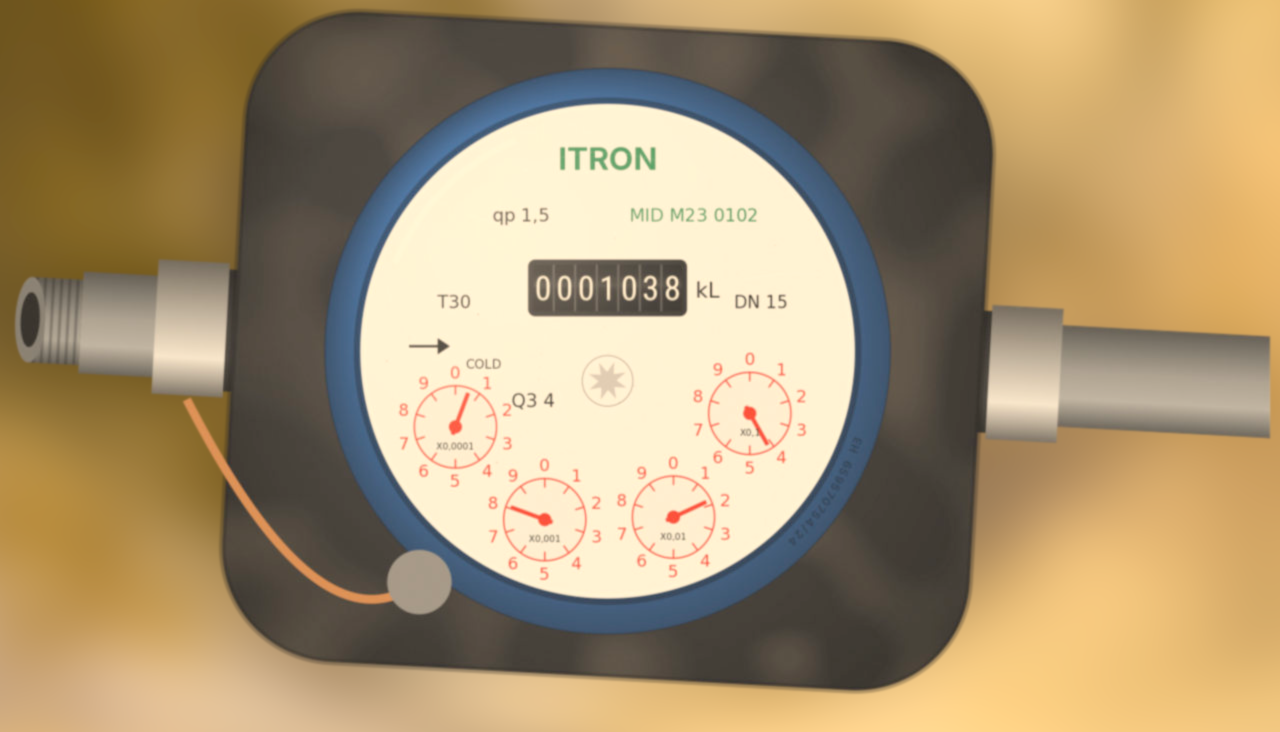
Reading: 1038.4180; kL
